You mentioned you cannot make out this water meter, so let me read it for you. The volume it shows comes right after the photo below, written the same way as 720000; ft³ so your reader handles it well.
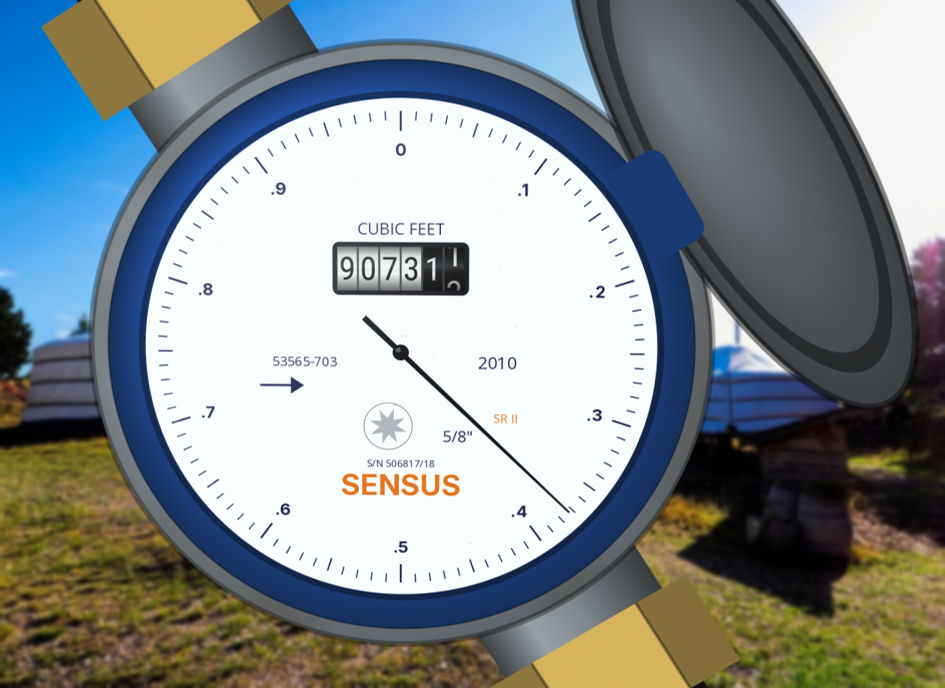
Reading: 907311.37; ft³
